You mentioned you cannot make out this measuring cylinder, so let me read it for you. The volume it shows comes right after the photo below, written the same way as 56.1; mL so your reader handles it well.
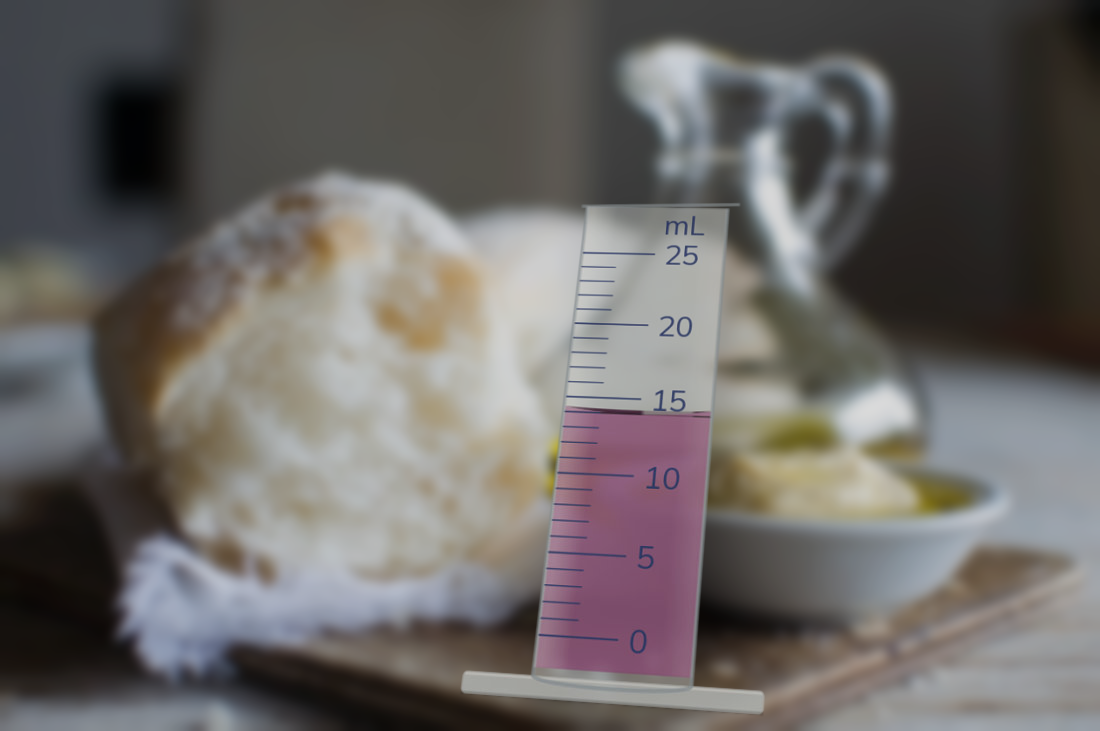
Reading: 14; mL
